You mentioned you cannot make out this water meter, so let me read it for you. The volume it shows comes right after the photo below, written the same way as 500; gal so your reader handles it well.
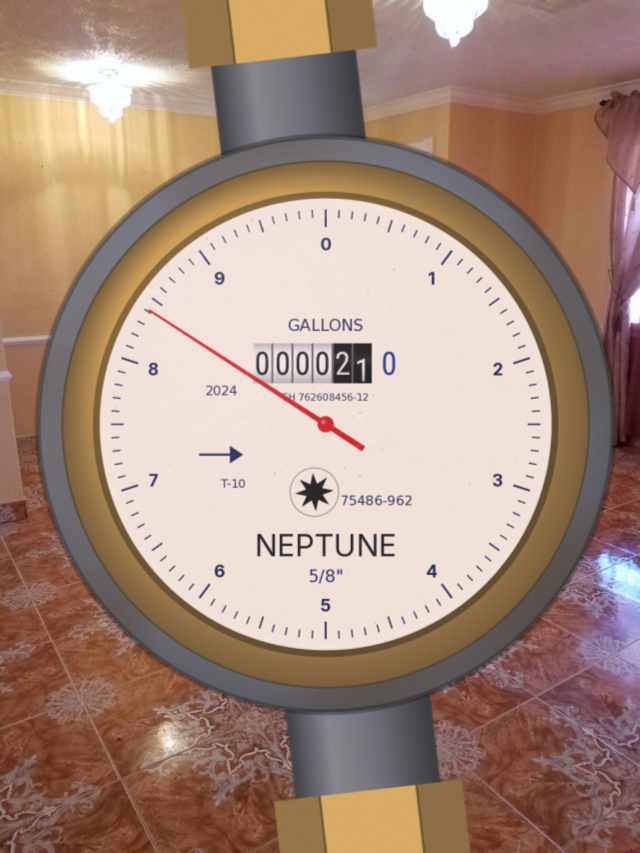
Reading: 208.4; gal
